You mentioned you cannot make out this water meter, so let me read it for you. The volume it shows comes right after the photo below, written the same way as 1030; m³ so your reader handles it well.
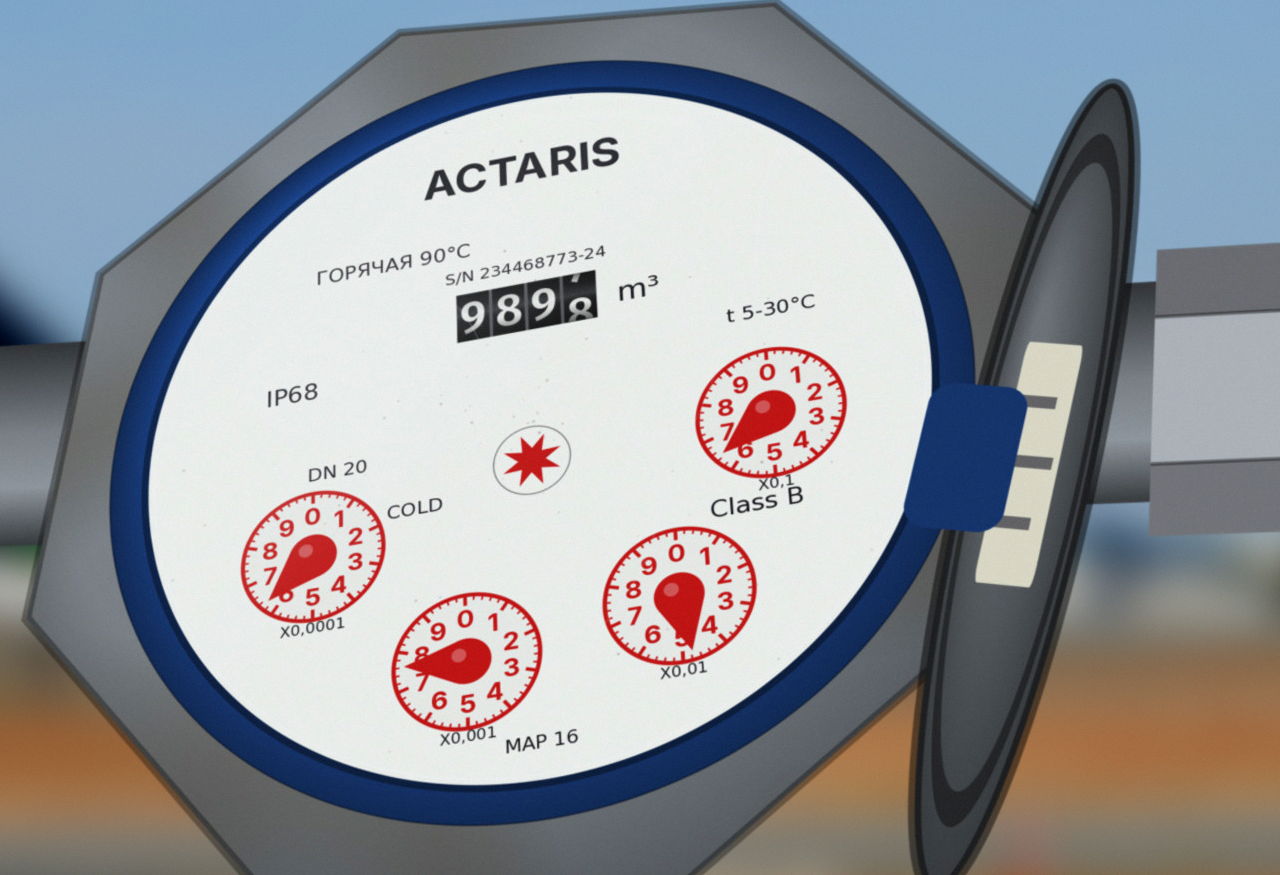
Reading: 9897.6476; m³
